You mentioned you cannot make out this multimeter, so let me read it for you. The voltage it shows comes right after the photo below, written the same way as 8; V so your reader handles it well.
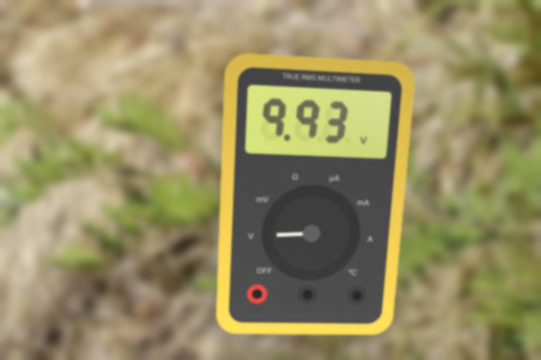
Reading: 9.93; V
